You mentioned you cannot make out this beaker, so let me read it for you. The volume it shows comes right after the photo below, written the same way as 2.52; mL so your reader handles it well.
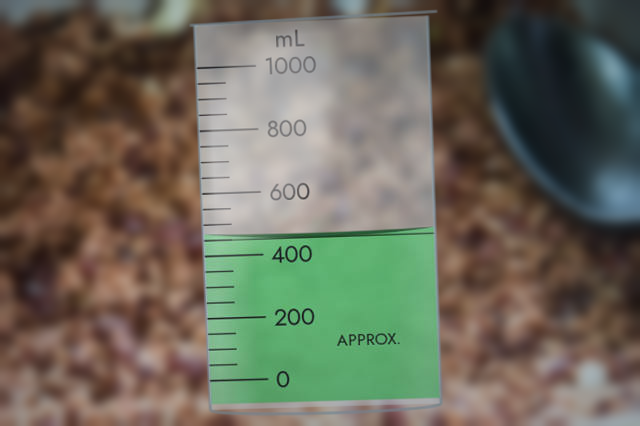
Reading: 450; mL
